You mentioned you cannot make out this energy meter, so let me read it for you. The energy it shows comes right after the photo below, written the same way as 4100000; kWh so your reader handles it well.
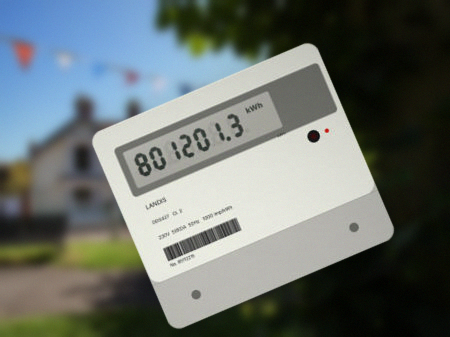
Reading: 801201.3; kWh
